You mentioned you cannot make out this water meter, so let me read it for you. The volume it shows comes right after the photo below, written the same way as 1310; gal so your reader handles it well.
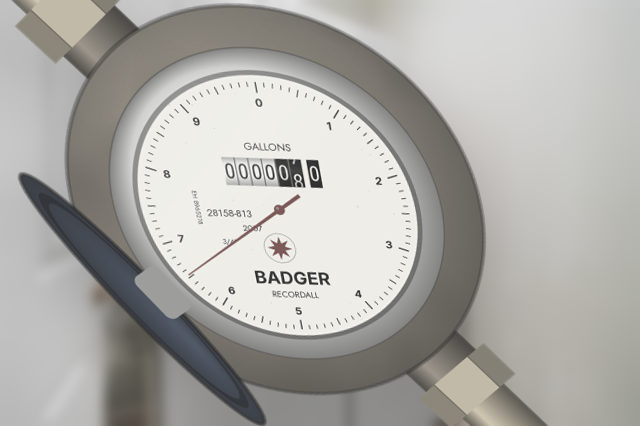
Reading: 76.5; gal
